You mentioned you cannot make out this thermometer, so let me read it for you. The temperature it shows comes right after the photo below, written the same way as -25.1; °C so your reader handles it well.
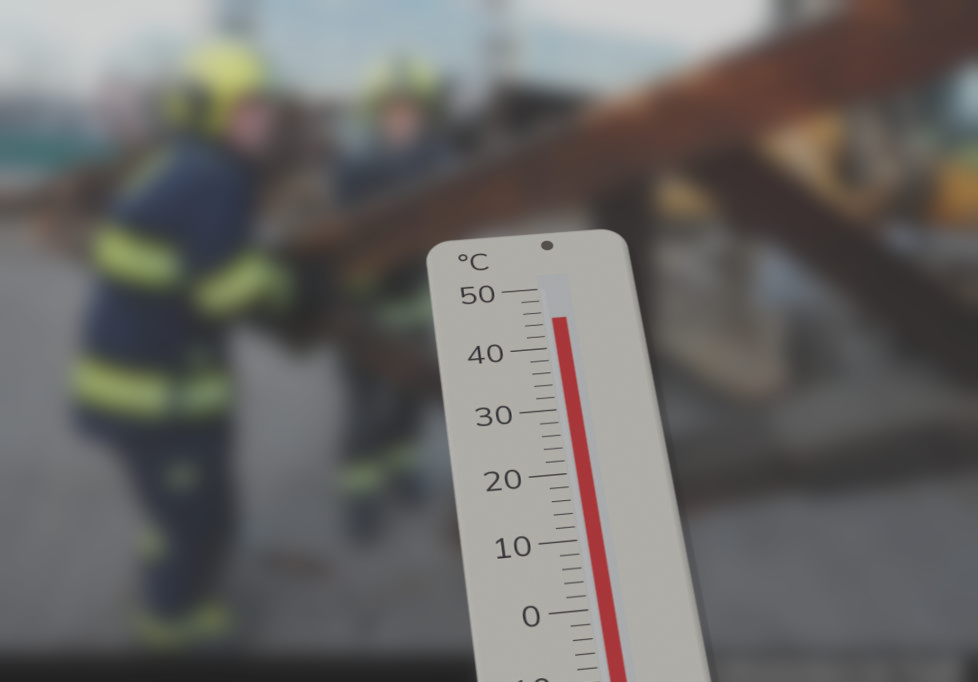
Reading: 45; °C
